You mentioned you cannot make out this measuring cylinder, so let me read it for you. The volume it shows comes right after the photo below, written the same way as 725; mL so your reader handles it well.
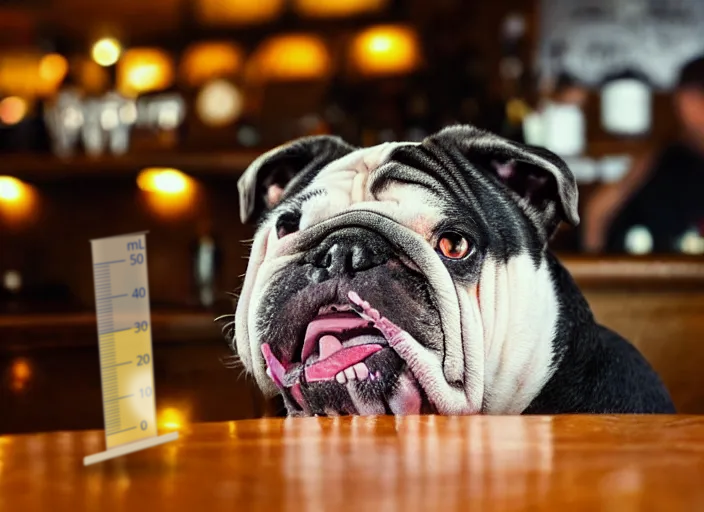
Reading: 30; mL
